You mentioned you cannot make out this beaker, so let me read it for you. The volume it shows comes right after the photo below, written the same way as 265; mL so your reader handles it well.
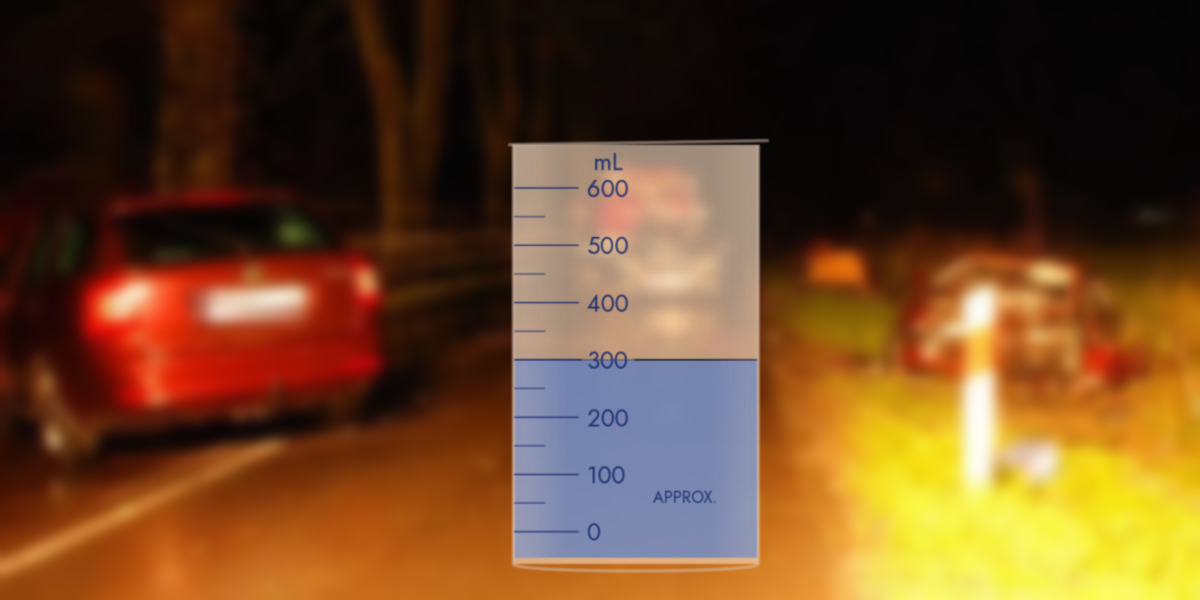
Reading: 300; mL
